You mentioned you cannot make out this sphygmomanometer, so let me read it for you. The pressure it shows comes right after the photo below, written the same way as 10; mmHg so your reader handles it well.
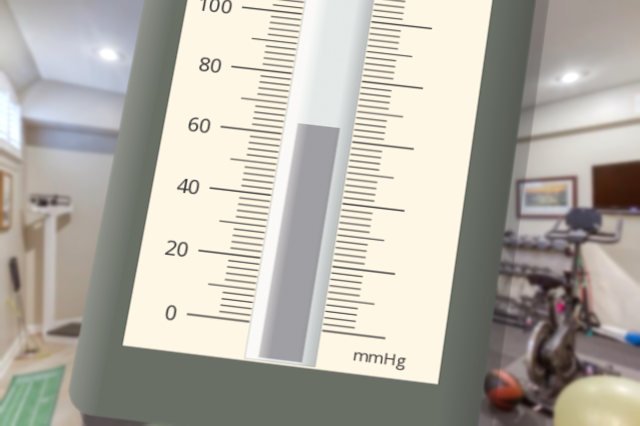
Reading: 64; mmHg
